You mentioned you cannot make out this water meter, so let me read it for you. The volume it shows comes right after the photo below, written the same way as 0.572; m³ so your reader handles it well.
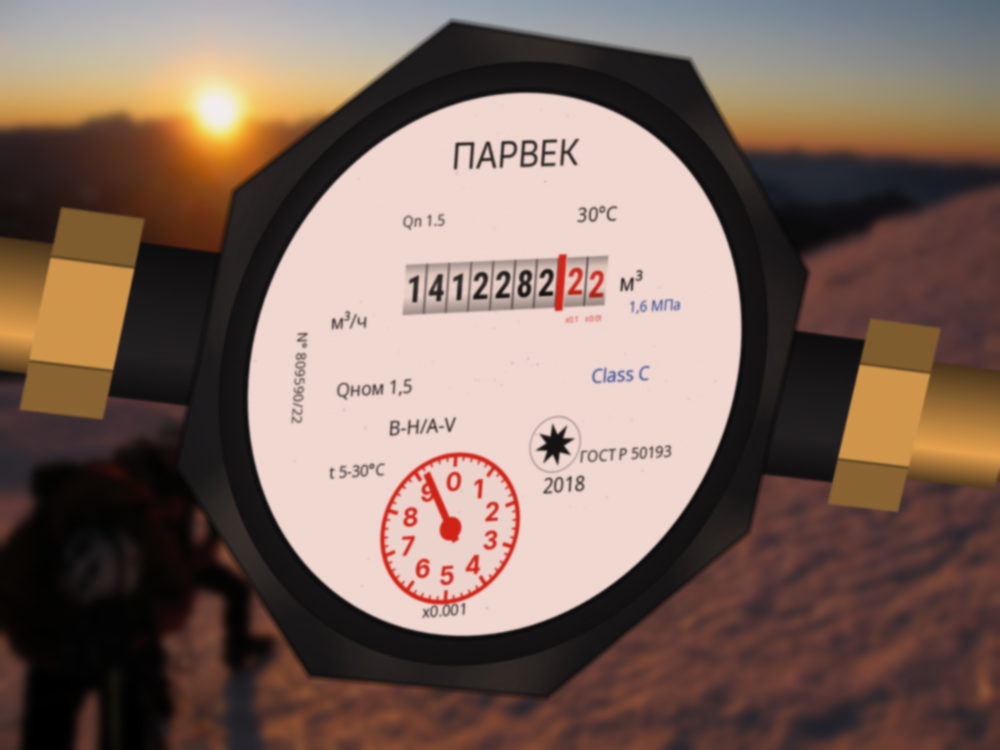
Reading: 1412282.219; m³
